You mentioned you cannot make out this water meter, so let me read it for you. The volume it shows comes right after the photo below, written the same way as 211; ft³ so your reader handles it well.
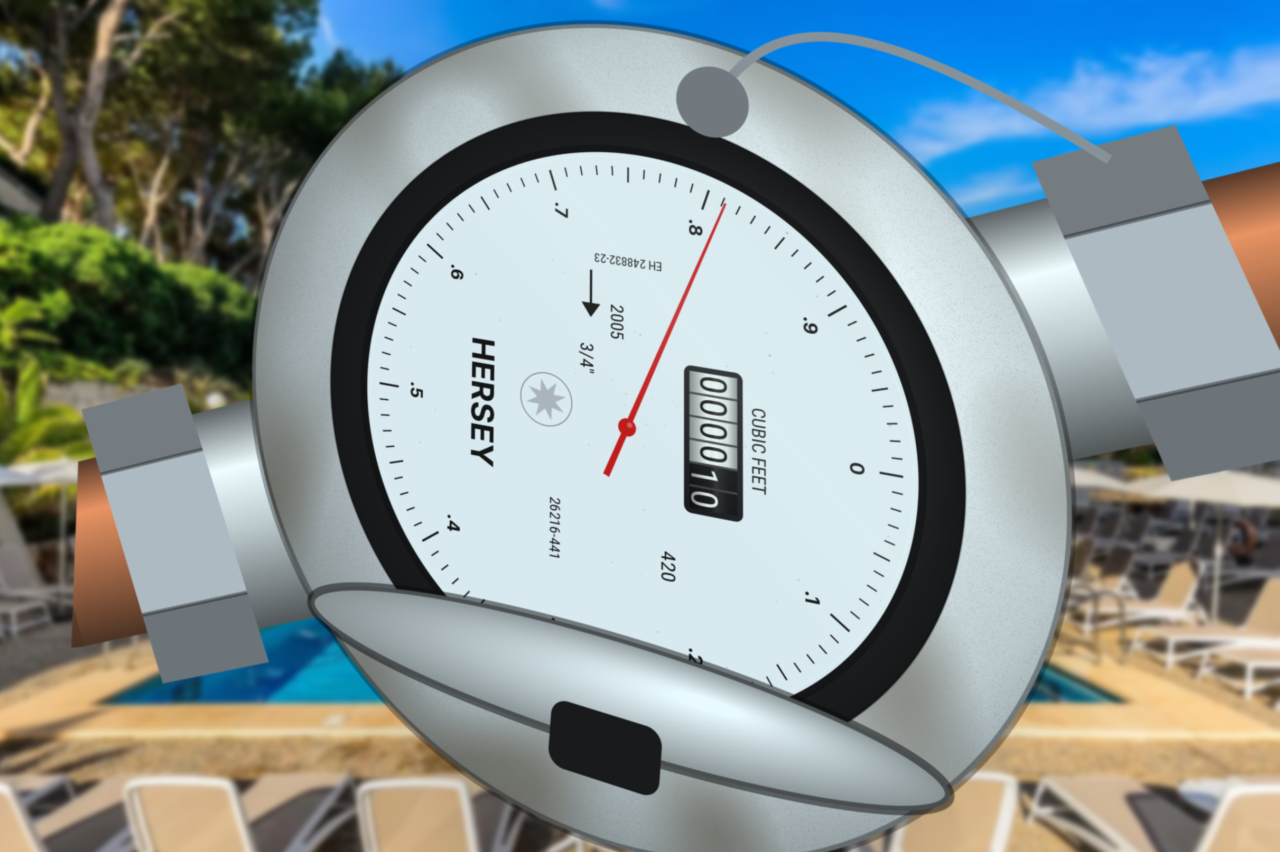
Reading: 9.81; ft³
